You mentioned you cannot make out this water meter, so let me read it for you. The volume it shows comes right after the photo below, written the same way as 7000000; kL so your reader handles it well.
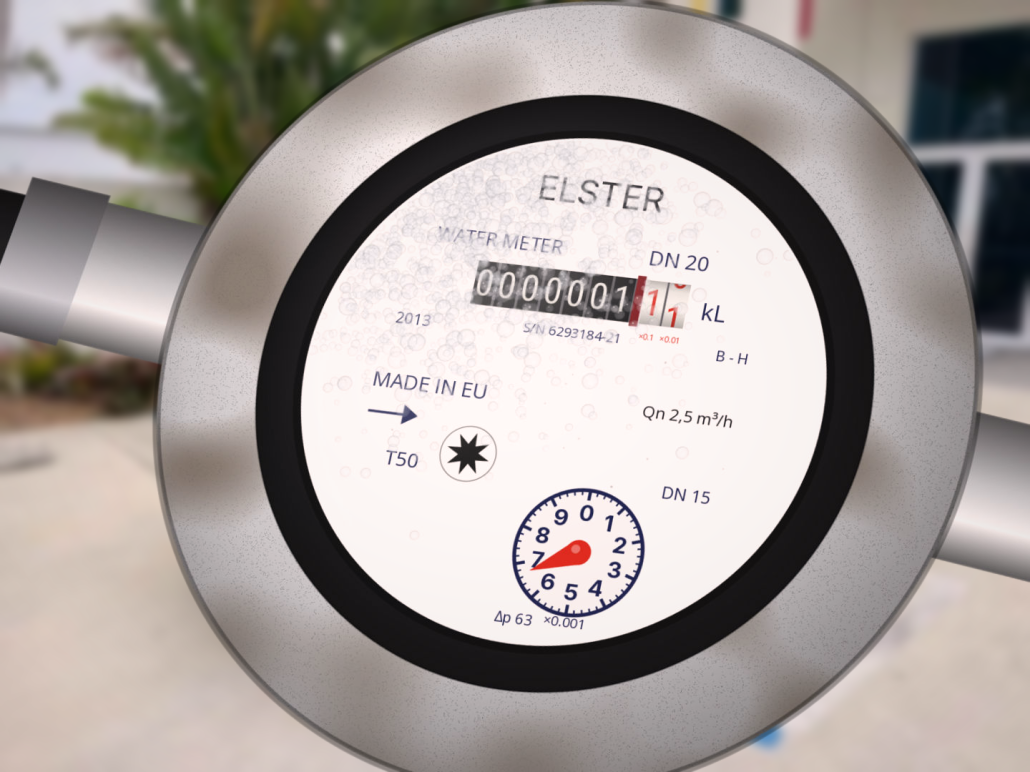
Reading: 1.106; kL
